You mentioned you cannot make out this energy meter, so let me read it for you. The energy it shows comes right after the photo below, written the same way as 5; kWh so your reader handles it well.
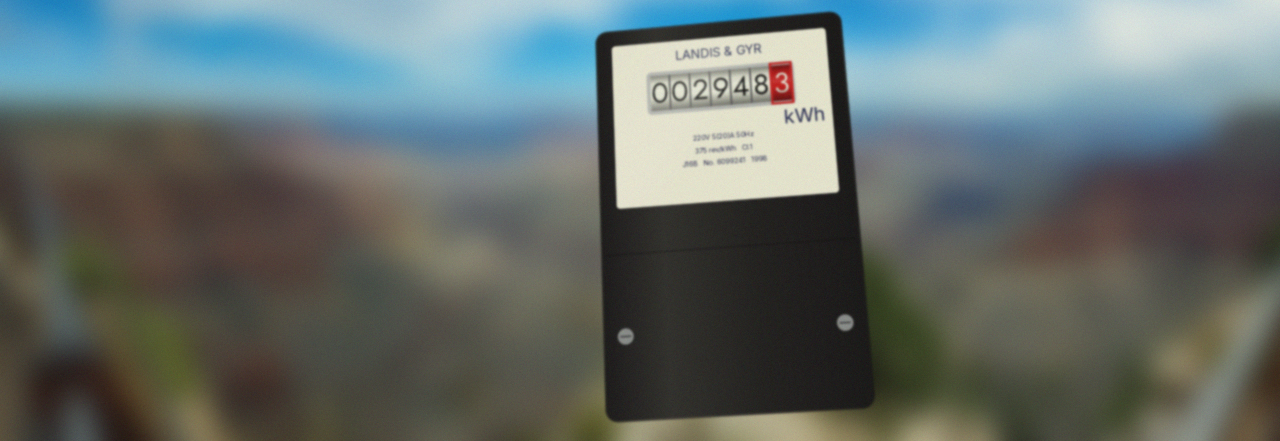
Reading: 2948.3; kWh
